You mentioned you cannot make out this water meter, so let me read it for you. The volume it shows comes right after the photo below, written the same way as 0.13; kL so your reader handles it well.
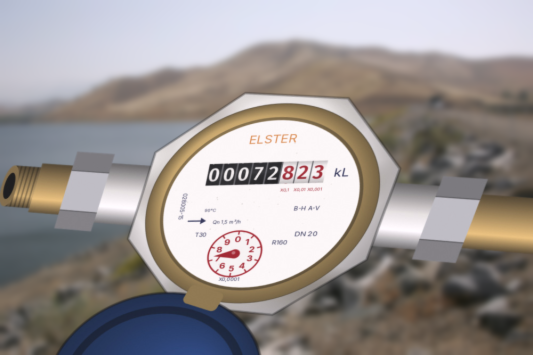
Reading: 72.8237; kL
